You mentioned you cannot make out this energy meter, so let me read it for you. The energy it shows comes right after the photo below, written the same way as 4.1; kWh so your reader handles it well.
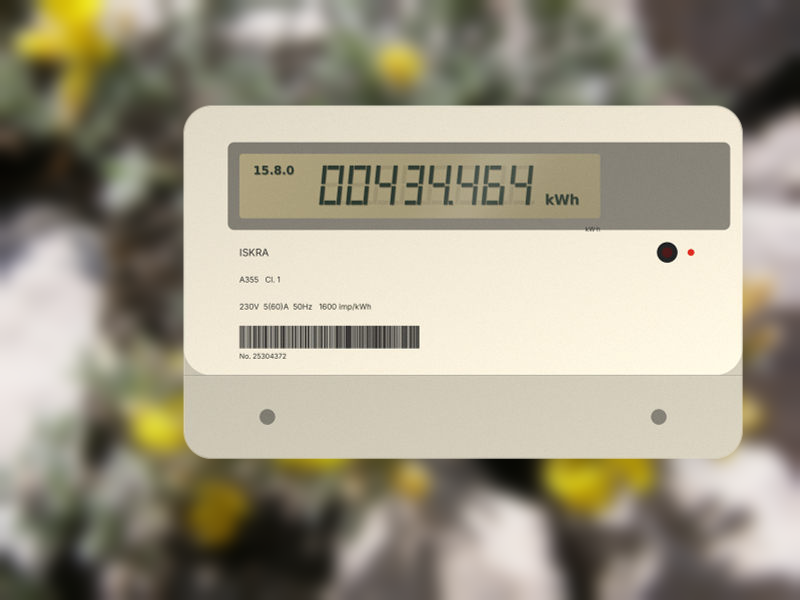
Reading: 434.464; kWh
